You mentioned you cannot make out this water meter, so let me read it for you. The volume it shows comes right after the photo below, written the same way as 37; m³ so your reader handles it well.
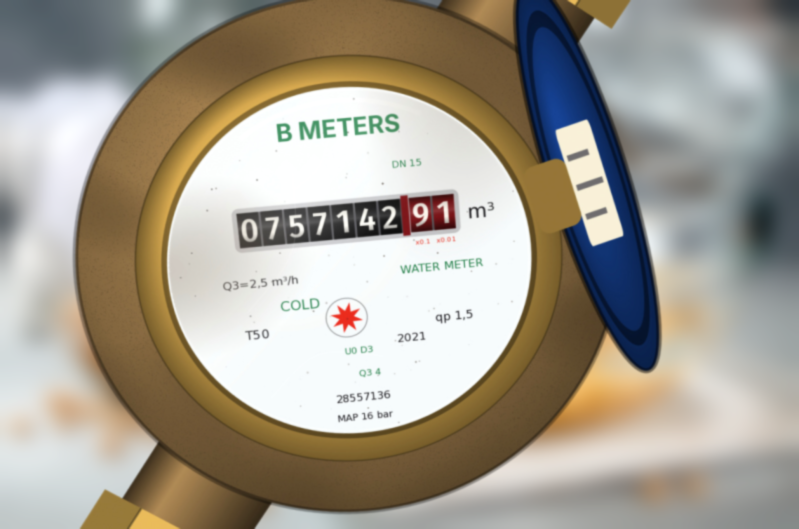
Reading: 757142.91; m³
